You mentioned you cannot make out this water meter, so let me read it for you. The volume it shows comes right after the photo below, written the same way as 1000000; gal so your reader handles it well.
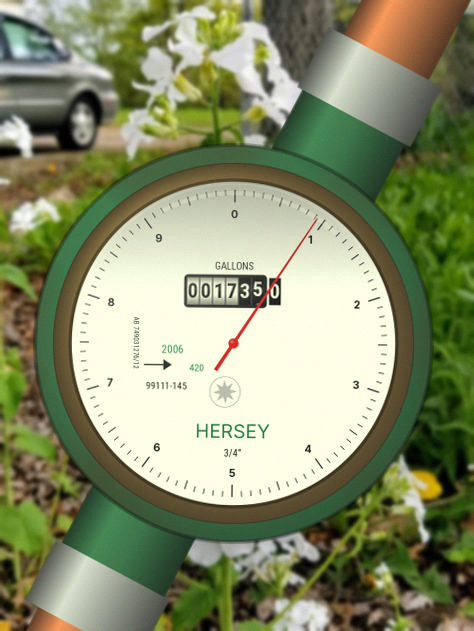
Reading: 17350.9; gal
